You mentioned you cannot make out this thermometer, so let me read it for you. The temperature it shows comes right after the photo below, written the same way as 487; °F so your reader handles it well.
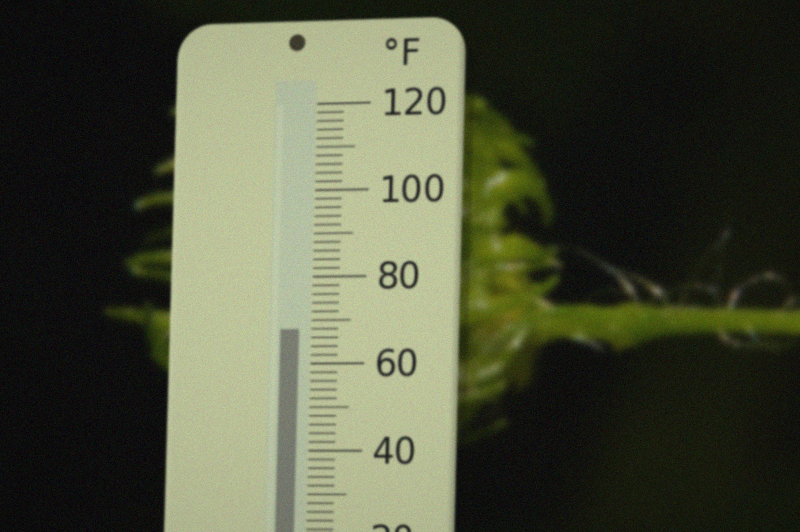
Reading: 68; °F
